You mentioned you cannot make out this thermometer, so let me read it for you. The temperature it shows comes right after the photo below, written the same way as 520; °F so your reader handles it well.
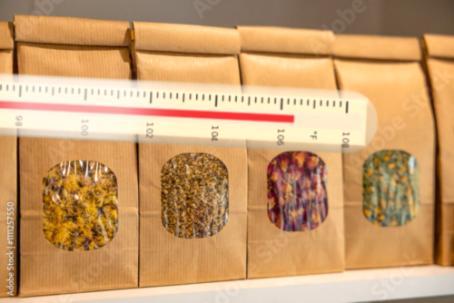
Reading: 106.4; °F
